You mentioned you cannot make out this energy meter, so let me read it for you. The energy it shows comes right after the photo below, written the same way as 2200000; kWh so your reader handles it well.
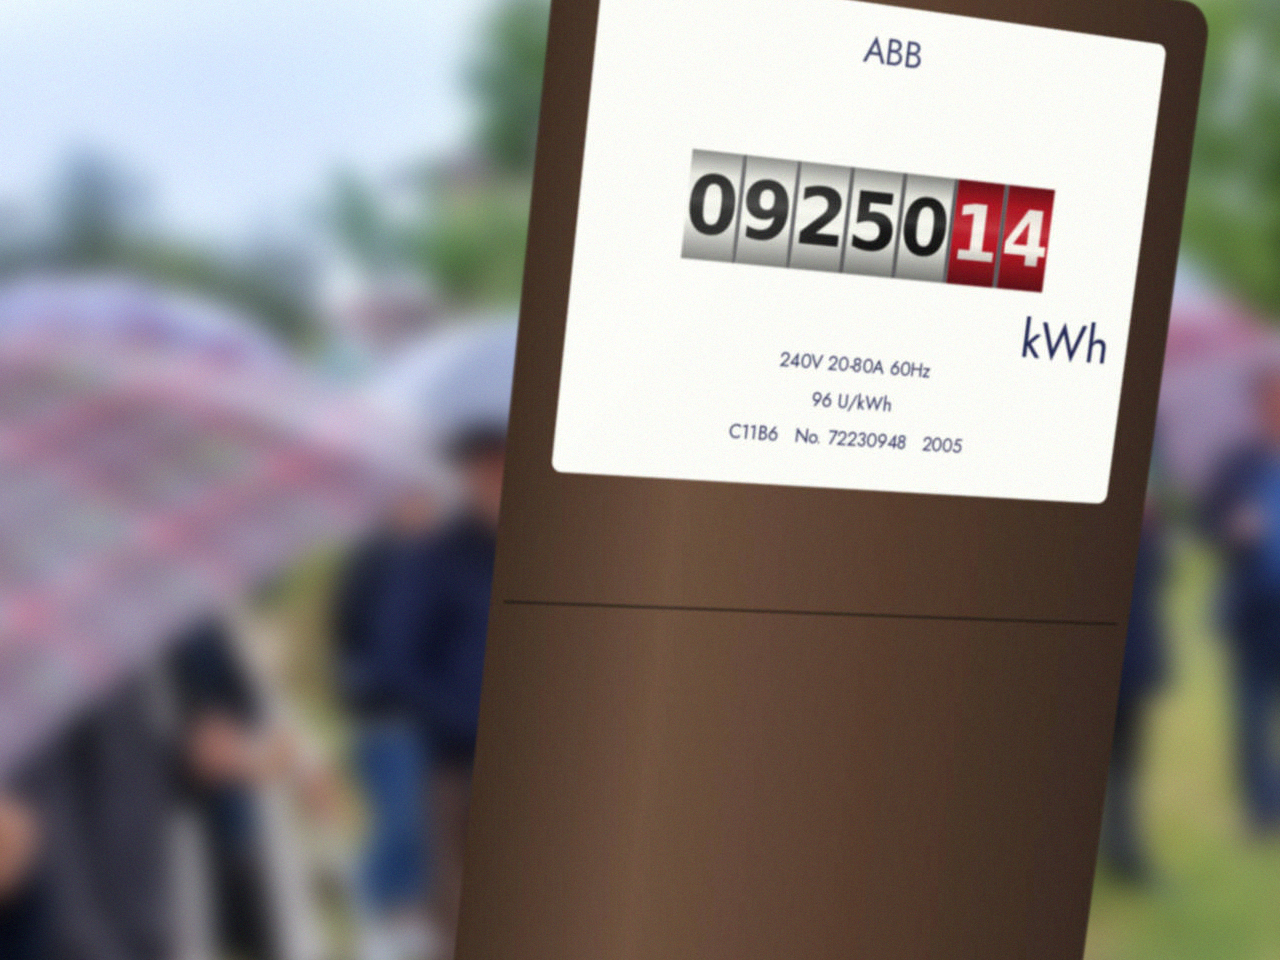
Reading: 9250.14; kWh
